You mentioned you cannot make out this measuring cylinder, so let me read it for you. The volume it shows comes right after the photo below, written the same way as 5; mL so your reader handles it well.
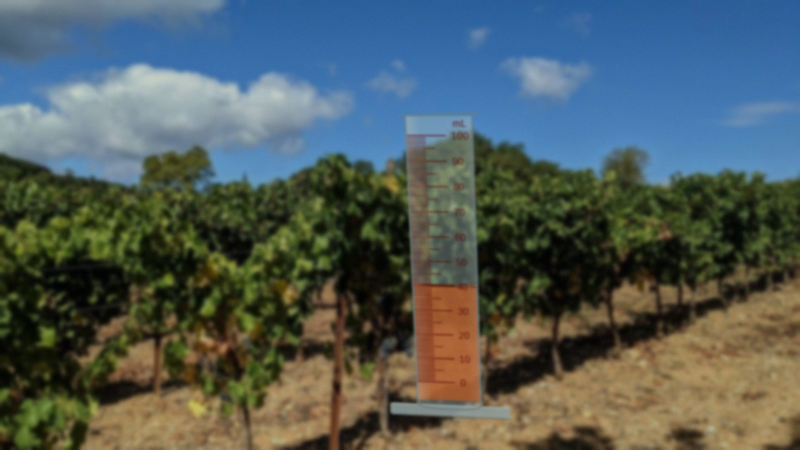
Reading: 40; mL
